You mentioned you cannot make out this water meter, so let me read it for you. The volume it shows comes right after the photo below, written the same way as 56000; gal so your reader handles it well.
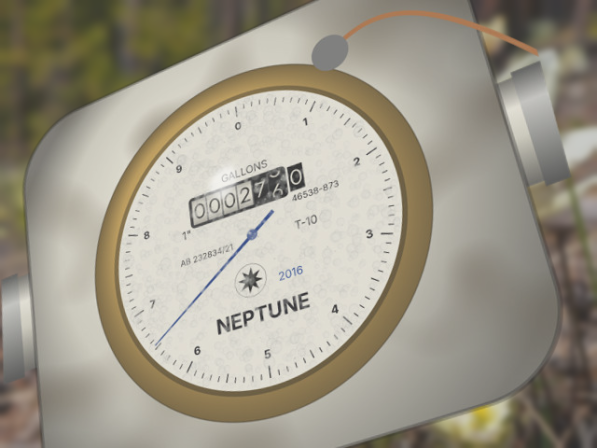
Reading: 2756.5; gal
